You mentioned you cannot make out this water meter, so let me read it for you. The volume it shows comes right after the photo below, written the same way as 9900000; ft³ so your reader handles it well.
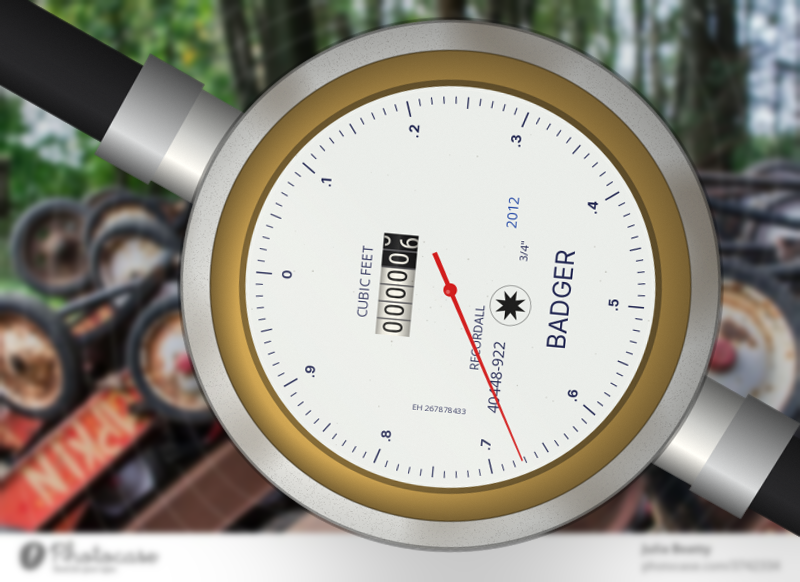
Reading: 5.67; ft³
